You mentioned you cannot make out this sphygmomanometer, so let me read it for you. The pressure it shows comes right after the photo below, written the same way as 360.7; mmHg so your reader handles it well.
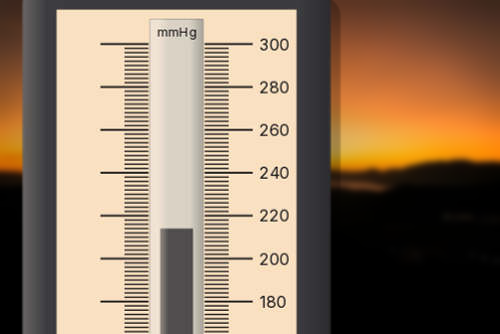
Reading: 214; mmHg
